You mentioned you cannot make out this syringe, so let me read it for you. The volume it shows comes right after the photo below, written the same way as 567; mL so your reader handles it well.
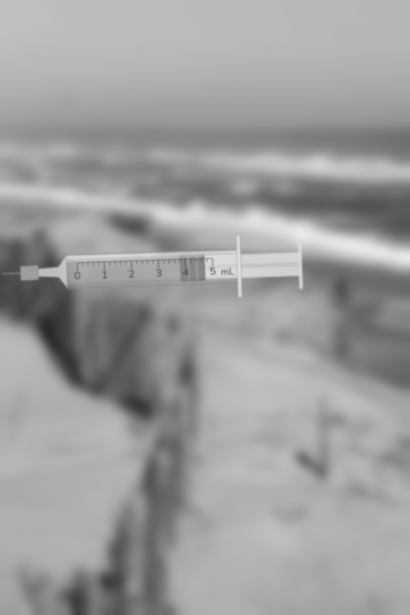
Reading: 3.8; mL
